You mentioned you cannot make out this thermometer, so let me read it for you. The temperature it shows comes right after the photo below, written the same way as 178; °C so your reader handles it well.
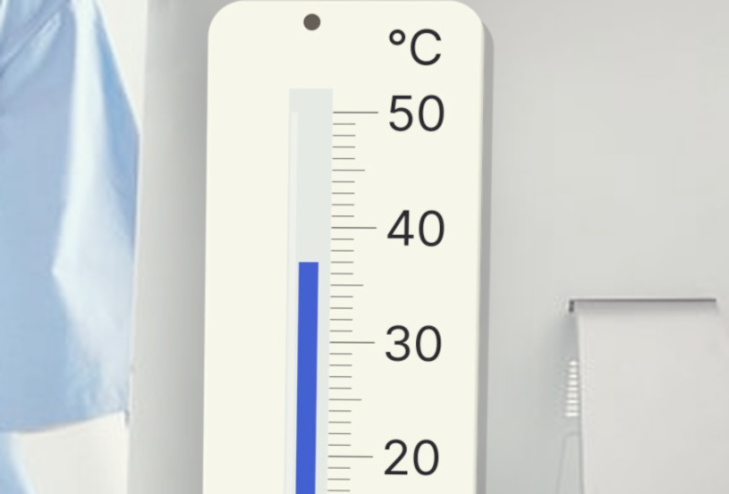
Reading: 37; °C
